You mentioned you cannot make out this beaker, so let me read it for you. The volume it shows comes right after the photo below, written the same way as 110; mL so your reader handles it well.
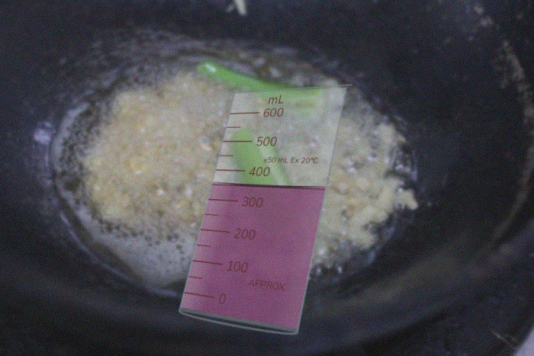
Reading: 350; mL
